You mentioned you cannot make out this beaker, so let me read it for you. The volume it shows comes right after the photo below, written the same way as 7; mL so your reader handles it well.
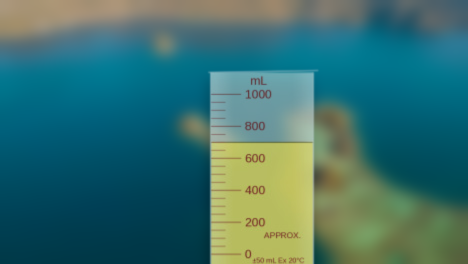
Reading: 700; mL
